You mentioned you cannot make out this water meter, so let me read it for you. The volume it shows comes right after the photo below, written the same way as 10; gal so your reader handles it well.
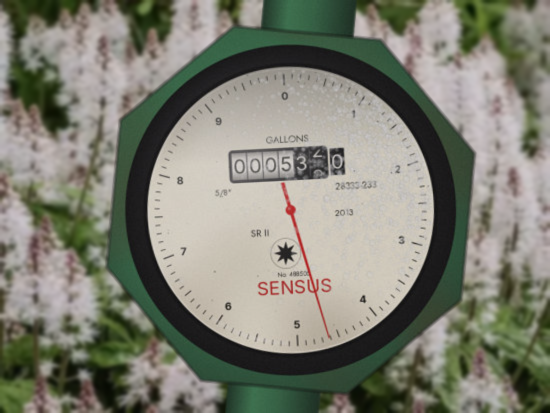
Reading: 5324.6; gal
